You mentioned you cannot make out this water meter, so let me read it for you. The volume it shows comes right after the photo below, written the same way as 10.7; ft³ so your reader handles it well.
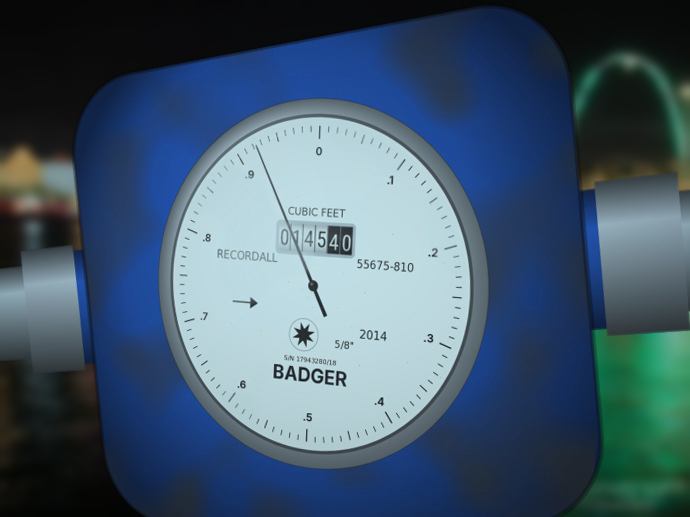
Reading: 14539.92; ft³
